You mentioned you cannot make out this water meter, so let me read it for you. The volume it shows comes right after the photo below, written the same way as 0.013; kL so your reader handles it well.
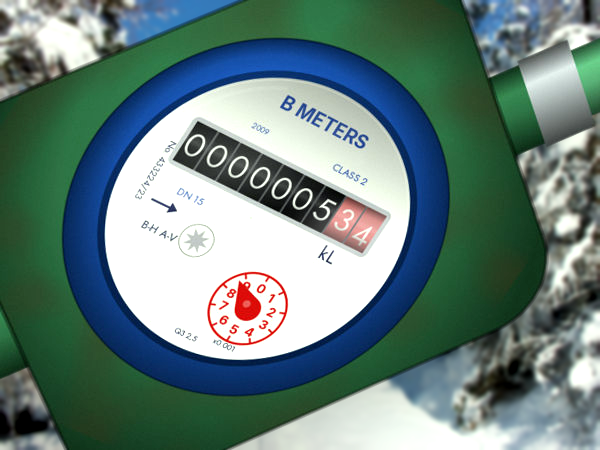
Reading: 5.338; kL
